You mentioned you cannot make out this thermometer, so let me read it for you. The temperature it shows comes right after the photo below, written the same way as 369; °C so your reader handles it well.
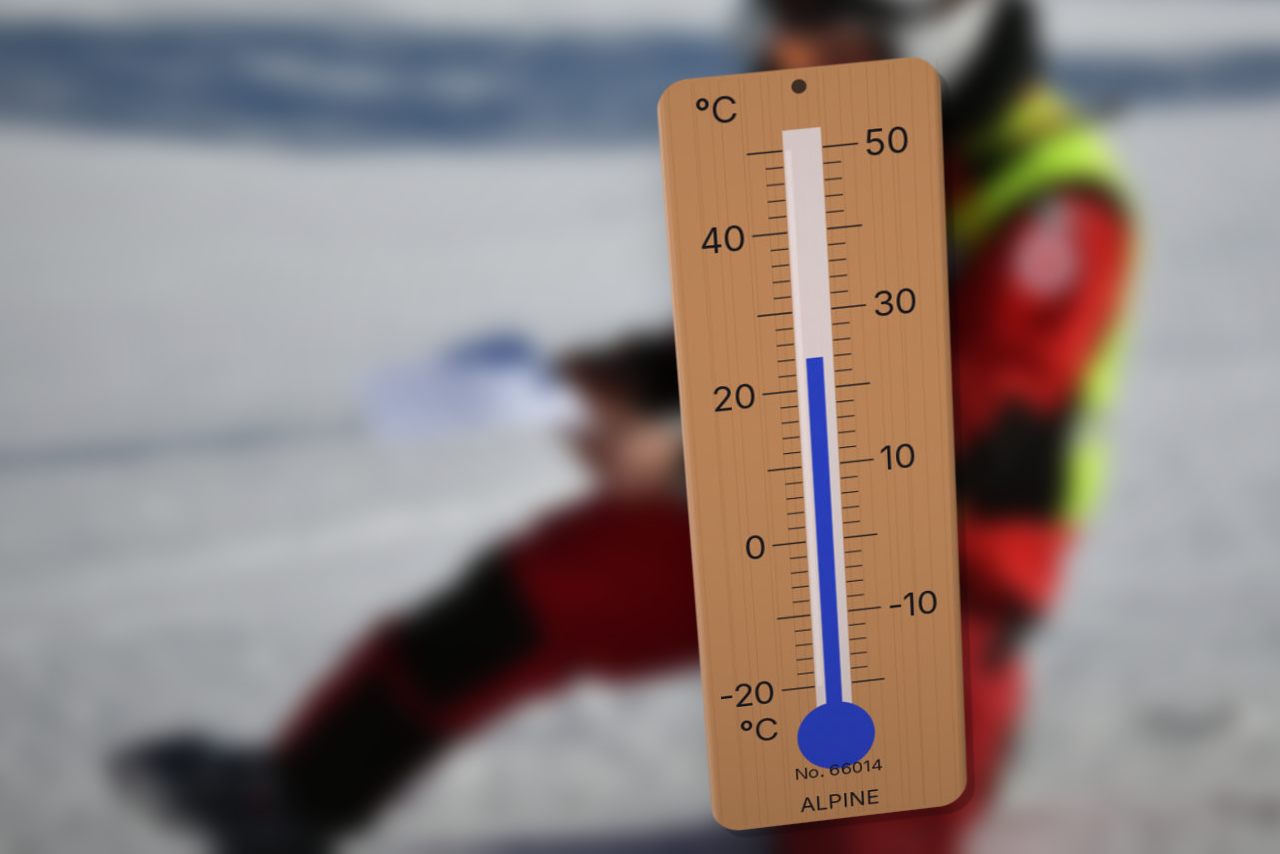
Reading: 24; °C
